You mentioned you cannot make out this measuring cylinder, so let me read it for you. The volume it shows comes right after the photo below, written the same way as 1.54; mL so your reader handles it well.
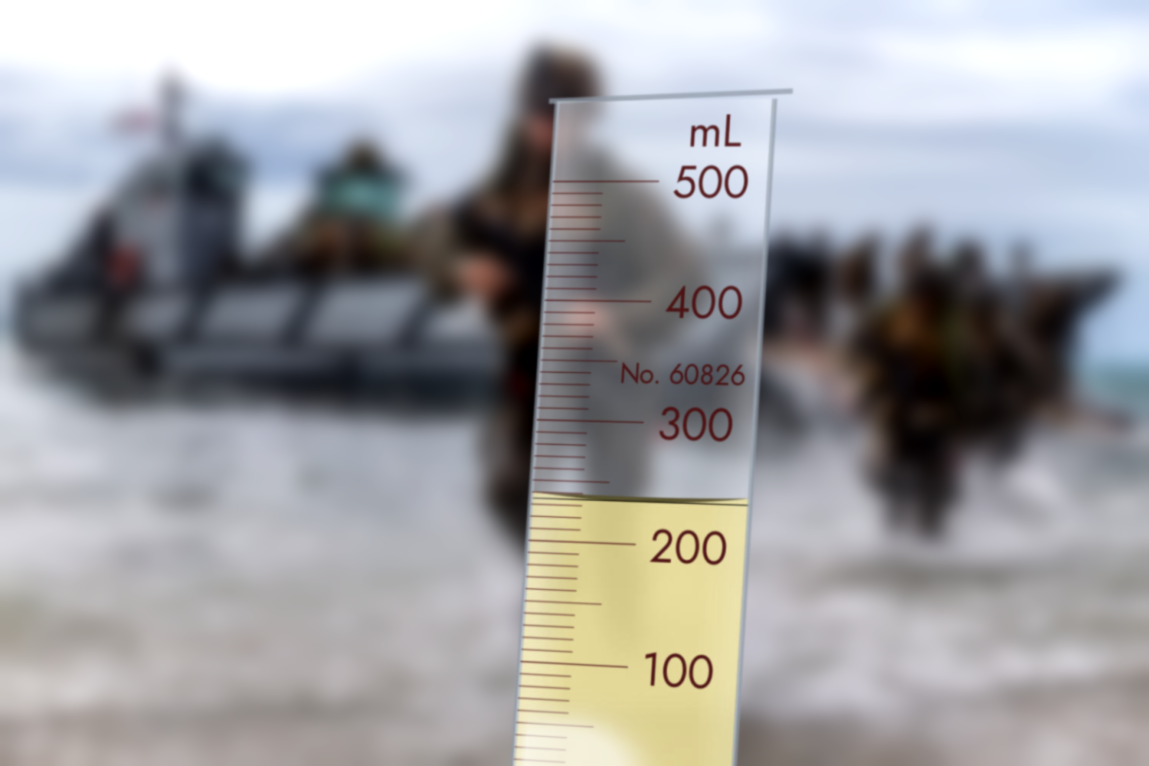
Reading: 235; mL
